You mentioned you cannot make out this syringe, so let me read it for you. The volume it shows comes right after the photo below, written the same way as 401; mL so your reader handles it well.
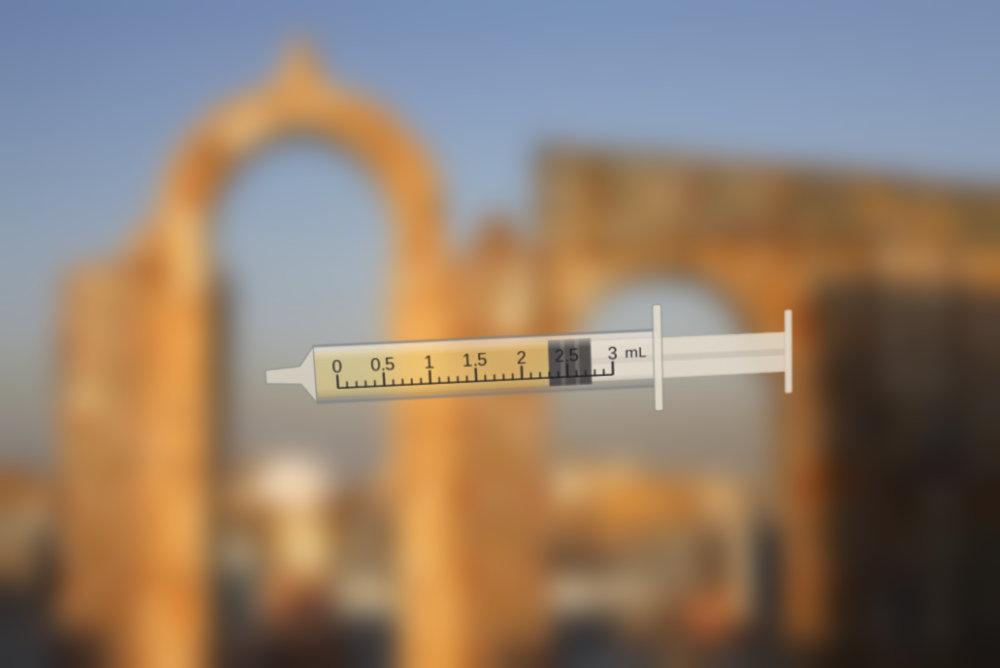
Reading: 2.3; mL
